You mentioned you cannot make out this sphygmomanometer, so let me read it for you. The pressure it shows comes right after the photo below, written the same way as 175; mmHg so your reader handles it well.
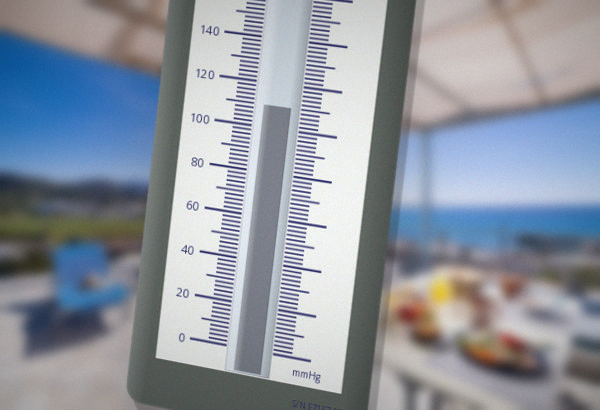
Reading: 110; mmHg
